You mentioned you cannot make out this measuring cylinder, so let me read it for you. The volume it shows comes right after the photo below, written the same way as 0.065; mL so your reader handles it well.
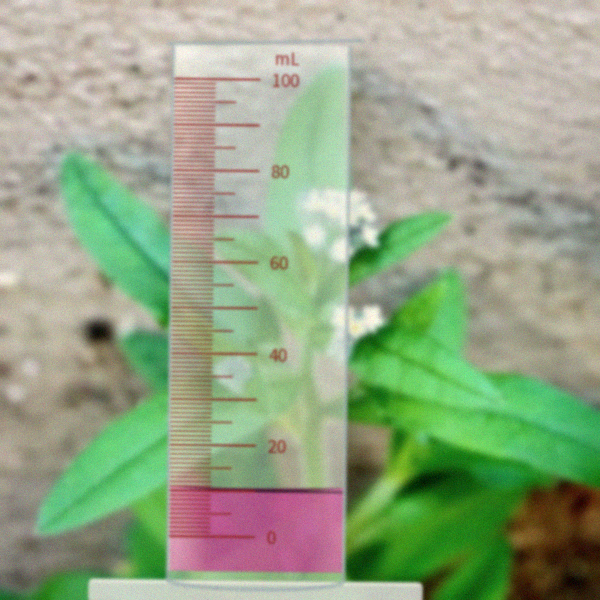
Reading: 10; mL
